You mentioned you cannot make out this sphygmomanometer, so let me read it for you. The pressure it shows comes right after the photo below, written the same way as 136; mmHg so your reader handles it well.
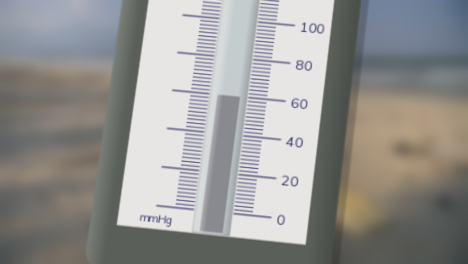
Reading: 60; mmHg
